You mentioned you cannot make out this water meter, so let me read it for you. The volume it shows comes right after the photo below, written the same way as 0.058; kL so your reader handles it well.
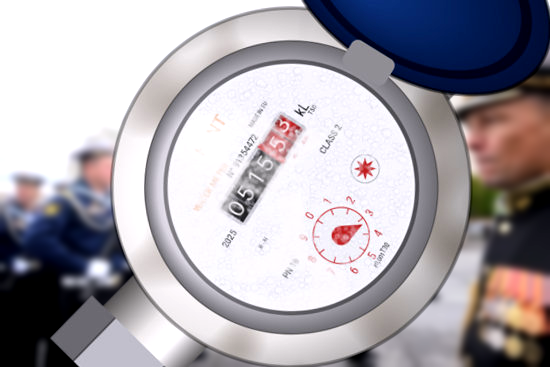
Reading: 515.533; kL
